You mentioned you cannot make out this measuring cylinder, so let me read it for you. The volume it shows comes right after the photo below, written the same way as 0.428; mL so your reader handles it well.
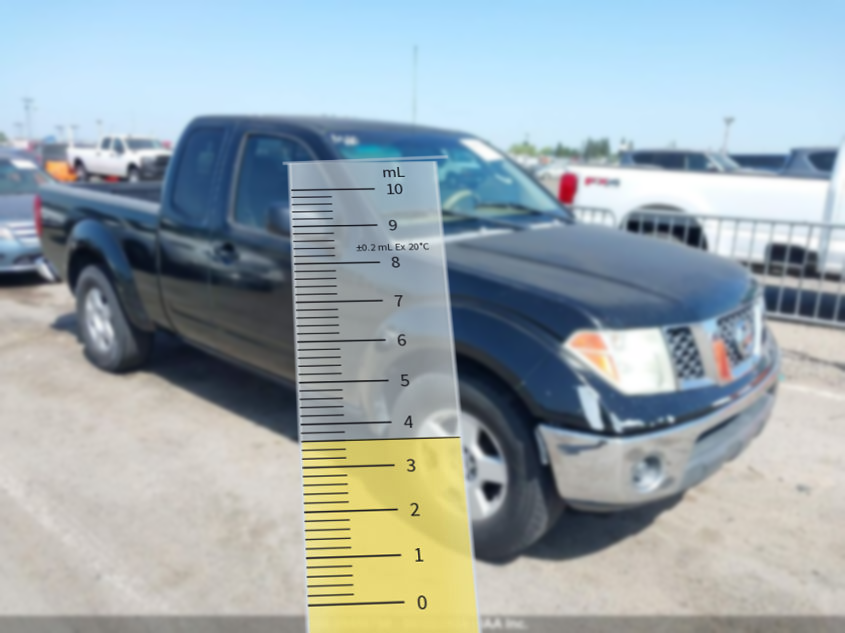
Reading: 3.6; mL
